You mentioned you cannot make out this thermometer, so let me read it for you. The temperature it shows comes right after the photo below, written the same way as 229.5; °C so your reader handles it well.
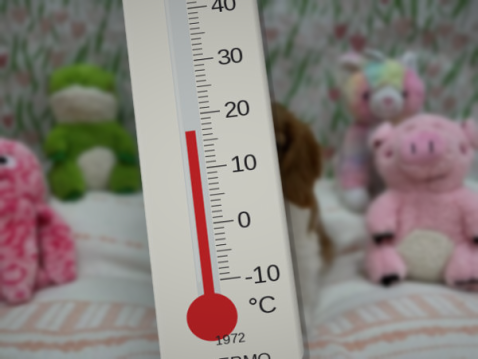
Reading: 17; °C
